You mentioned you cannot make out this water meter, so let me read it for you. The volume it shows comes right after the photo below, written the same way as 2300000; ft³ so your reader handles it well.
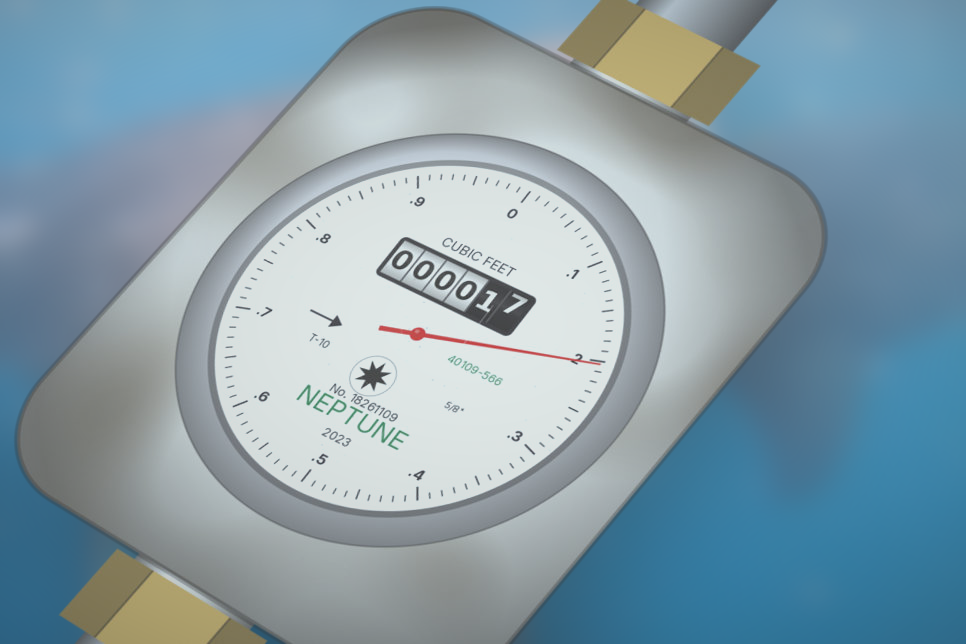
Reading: 17.20; ft³
